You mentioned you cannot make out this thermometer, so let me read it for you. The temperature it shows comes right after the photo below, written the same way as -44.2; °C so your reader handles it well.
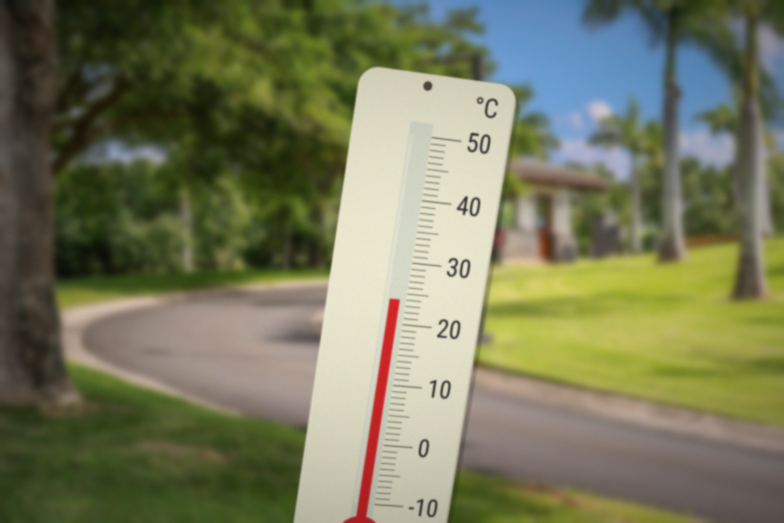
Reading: 24; °C
